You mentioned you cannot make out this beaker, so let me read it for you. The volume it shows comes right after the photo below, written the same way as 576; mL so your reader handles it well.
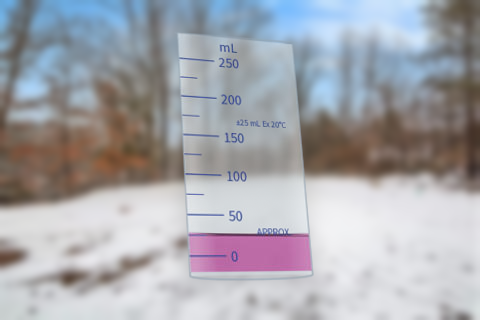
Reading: 25; mL
